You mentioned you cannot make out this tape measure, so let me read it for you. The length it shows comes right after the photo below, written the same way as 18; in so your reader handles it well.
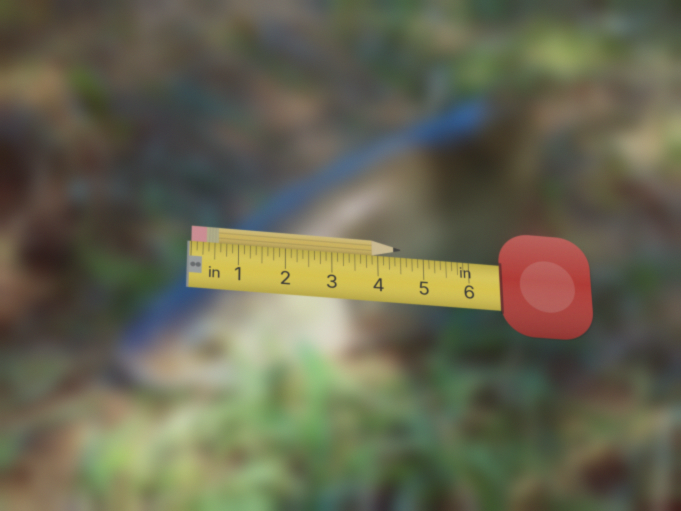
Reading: 4.5; in
